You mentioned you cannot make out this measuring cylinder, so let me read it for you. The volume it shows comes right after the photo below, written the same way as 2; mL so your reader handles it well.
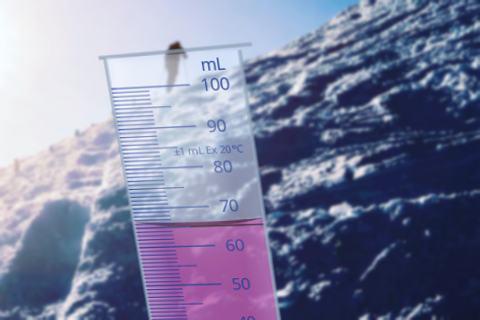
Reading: 65; mL
